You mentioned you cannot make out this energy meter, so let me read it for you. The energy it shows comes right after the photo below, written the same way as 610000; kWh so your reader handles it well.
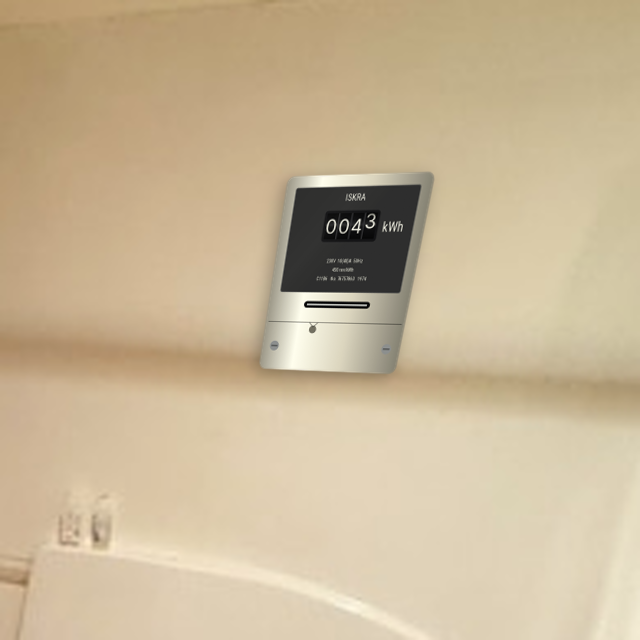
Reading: 43; kWh
